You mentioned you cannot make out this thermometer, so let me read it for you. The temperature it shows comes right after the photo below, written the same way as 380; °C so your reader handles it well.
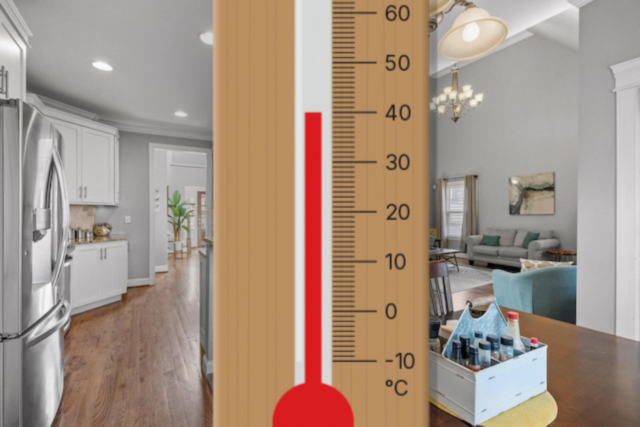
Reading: 40; °C
